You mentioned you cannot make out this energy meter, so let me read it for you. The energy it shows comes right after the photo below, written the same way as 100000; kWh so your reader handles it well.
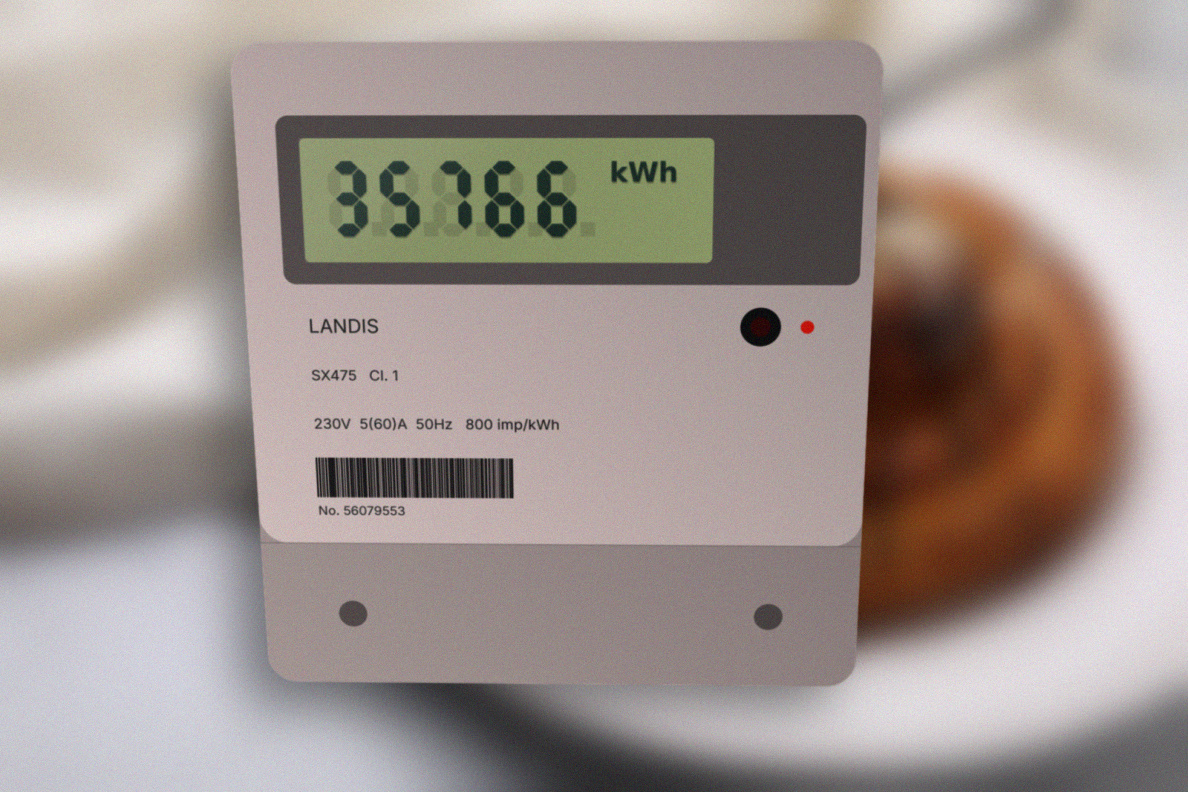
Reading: 35766; kWh
